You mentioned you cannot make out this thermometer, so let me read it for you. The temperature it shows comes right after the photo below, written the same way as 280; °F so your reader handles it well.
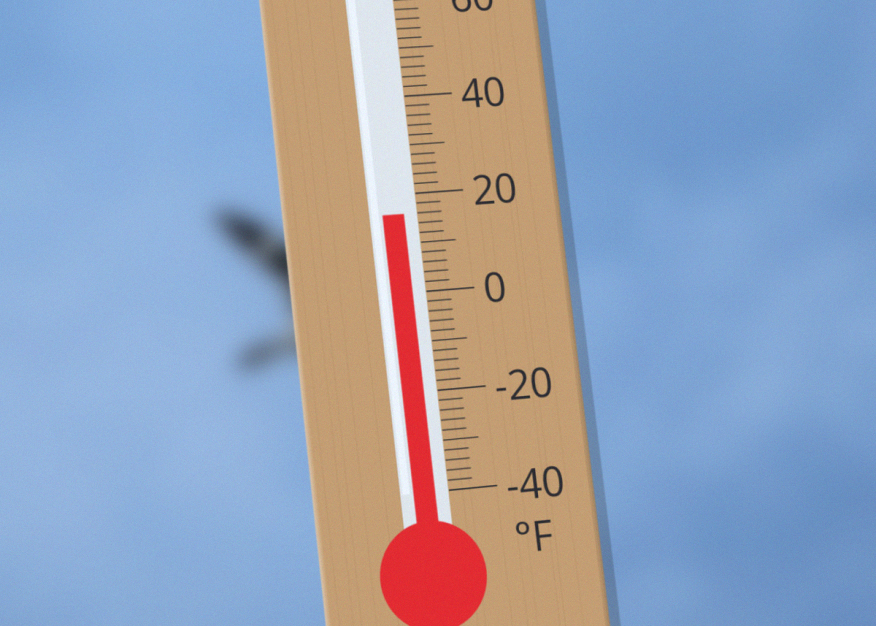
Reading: 16; °F
